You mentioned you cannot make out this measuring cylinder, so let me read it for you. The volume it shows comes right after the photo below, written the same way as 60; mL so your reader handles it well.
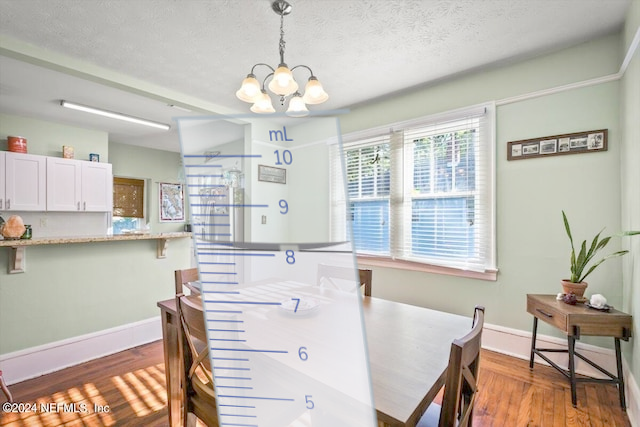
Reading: 8.1; mL
